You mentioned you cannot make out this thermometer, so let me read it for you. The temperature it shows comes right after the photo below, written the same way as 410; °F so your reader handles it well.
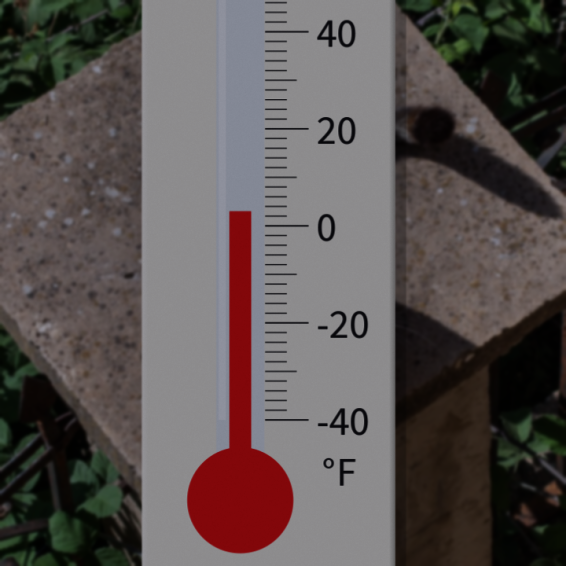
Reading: 3; °F
